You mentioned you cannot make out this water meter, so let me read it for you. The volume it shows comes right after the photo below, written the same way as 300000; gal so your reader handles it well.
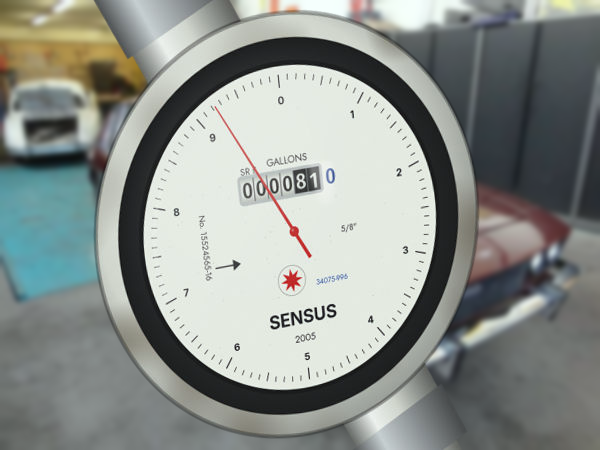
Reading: 809.2; gal
